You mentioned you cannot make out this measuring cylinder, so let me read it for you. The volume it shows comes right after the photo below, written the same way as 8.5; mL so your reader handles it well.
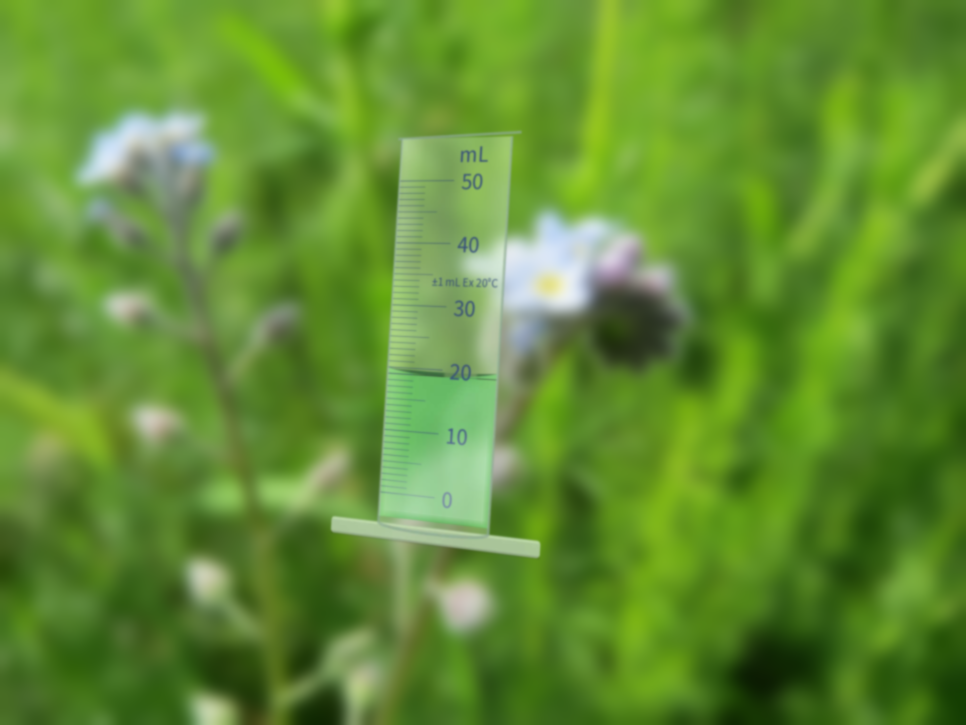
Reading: 19; mL
